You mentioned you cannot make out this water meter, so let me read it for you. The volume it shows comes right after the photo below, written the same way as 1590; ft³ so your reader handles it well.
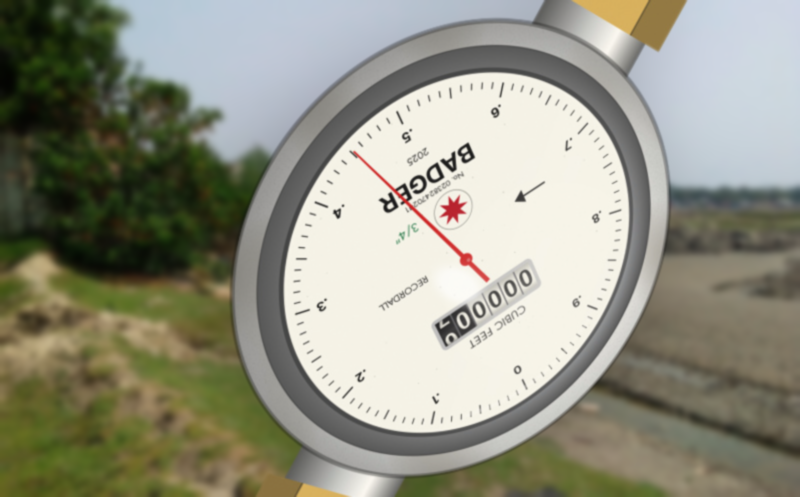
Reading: 6.45; ft³
